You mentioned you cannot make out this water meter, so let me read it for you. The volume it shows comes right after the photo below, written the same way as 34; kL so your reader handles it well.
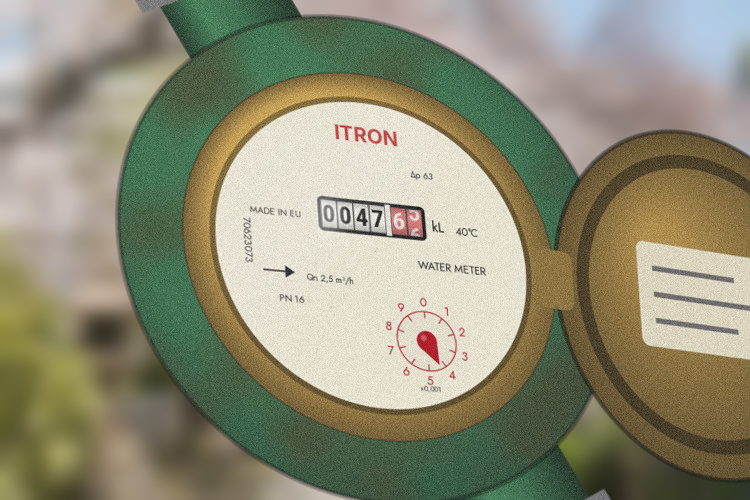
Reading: 47.654; kL
